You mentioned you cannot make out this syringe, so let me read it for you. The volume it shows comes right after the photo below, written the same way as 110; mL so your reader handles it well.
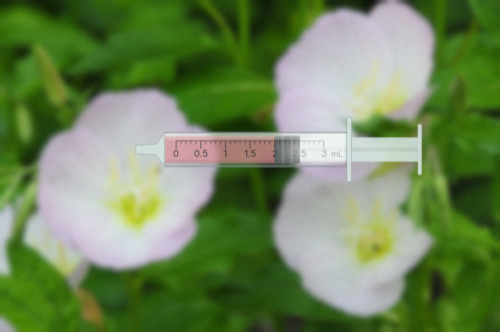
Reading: 2; mL
